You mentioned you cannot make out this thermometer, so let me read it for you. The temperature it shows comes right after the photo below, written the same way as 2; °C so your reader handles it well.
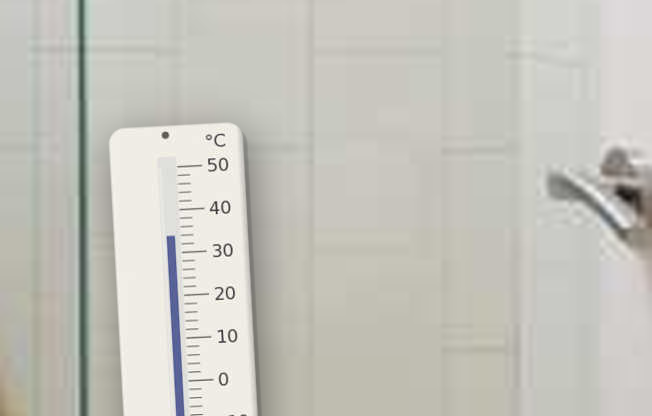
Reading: 34; °C
